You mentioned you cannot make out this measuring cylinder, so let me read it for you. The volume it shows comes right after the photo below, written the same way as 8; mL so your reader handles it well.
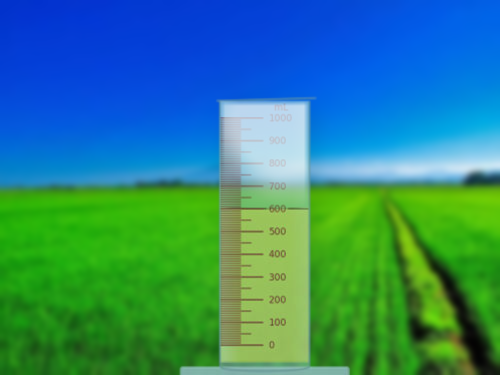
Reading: 600; mL
